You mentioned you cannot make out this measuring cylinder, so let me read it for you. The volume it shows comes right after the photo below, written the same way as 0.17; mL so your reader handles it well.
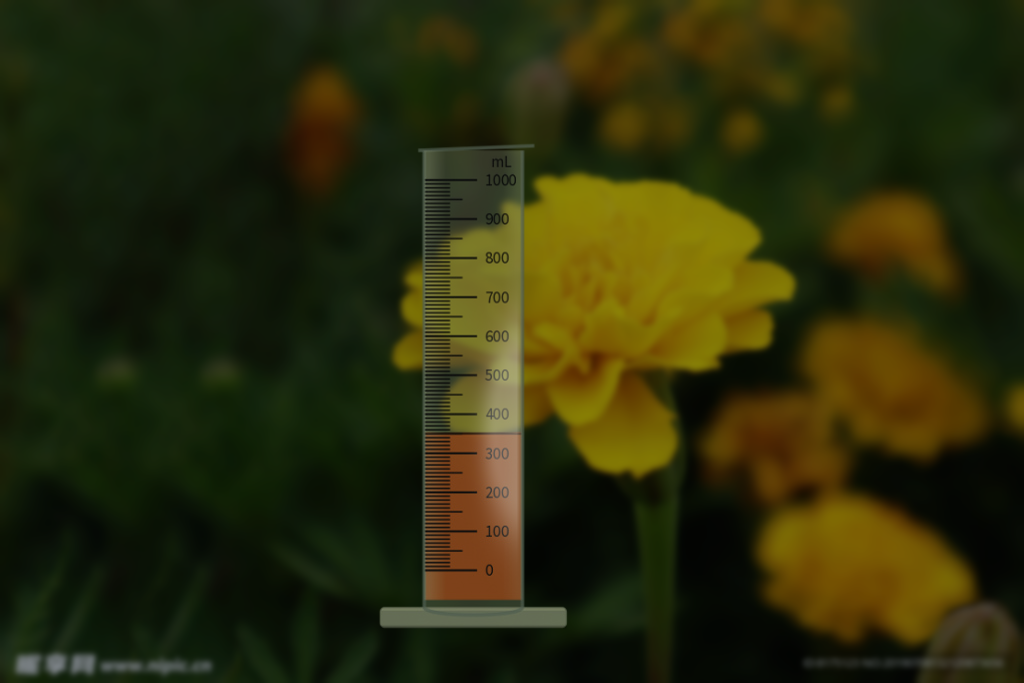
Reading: 350; mL
